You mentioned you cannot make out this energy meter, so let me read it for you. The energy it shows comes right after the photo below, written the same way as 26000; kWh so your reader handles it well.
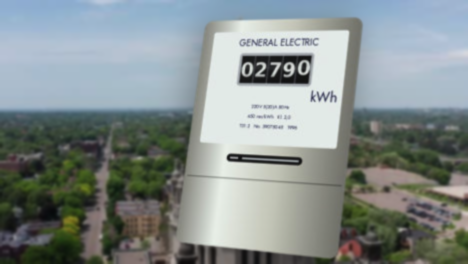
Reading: 2790; kWh
